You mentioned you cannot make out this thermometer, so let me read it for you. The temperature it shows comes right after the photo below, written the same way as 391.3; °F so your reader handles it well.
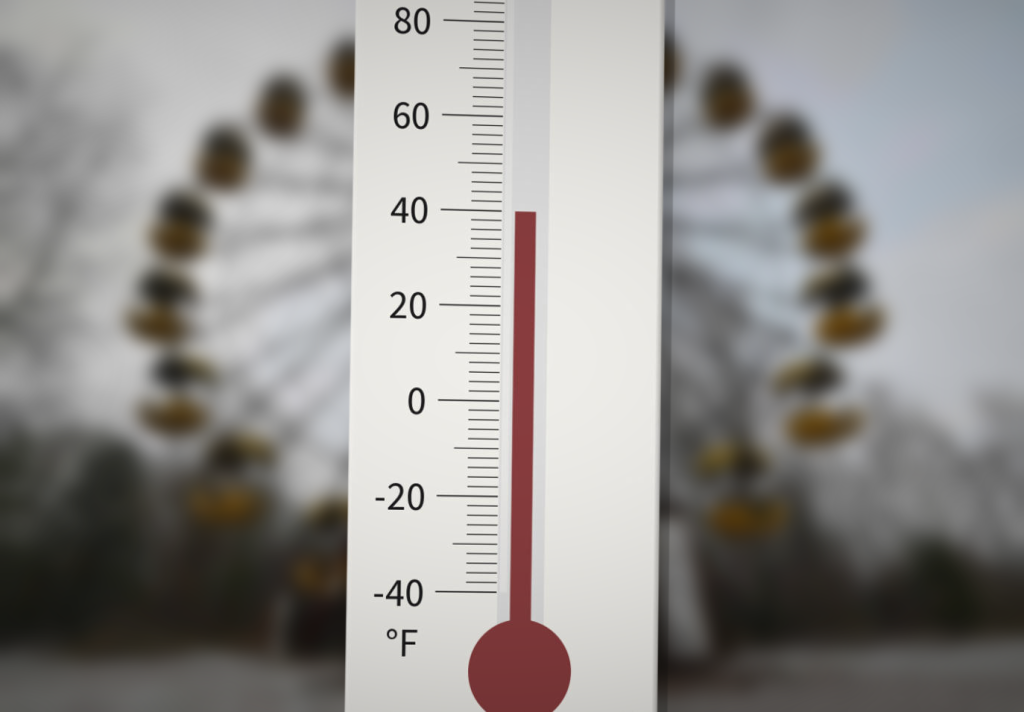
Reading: 40; °F
